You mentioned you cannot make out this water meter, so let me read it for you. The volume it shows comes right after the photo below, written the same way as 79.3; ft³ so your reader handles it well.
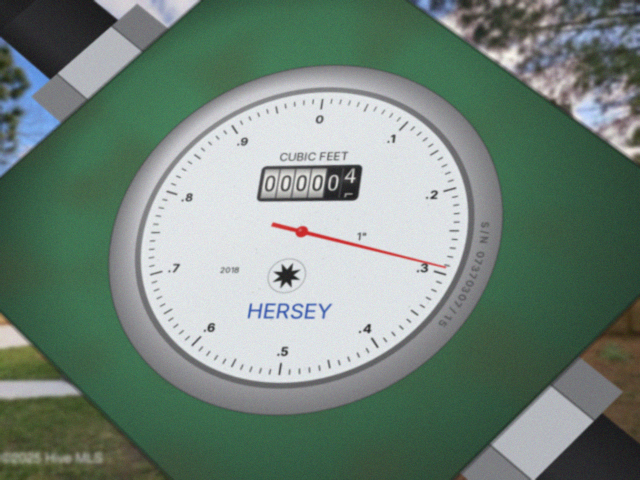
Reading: 4.29; ft³
